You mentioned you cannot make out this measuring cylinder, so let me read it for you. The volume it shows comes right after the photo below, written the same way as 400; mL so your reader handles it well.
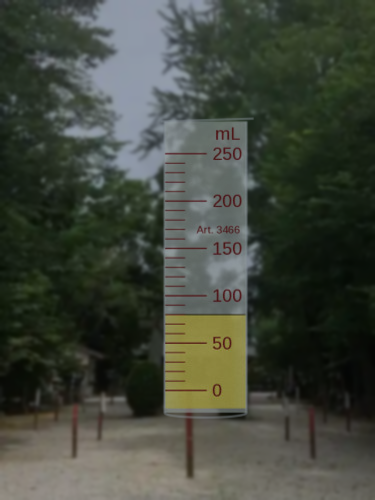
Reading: 80; mL
